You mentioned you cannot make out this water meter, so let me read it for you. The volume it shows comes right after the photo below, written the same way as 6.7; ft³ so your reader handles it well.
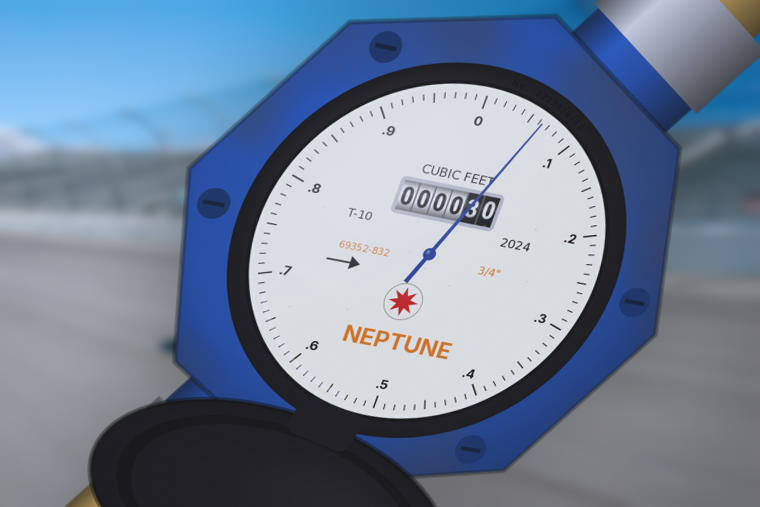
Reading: 30.06; ft³
